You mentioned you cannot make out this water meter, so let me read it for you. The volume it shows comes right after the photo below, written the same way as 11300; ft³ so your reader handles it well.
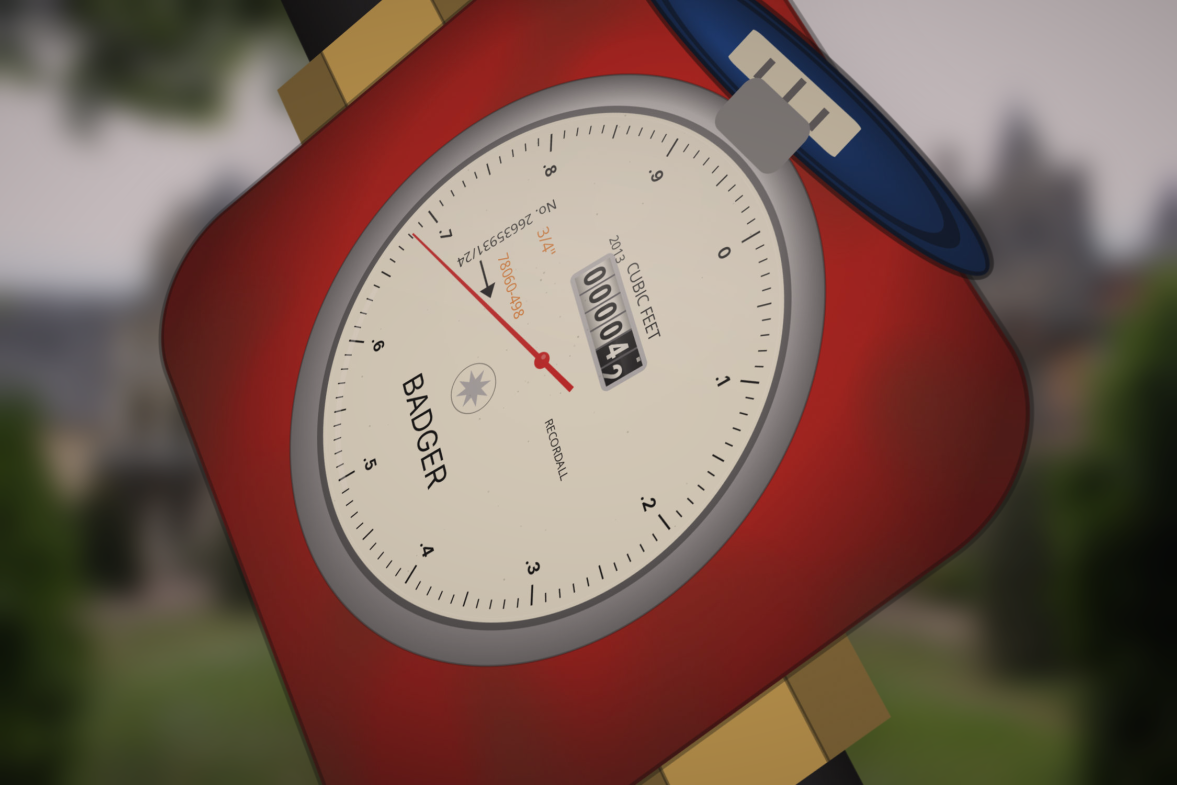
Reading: 41.68; ft³
